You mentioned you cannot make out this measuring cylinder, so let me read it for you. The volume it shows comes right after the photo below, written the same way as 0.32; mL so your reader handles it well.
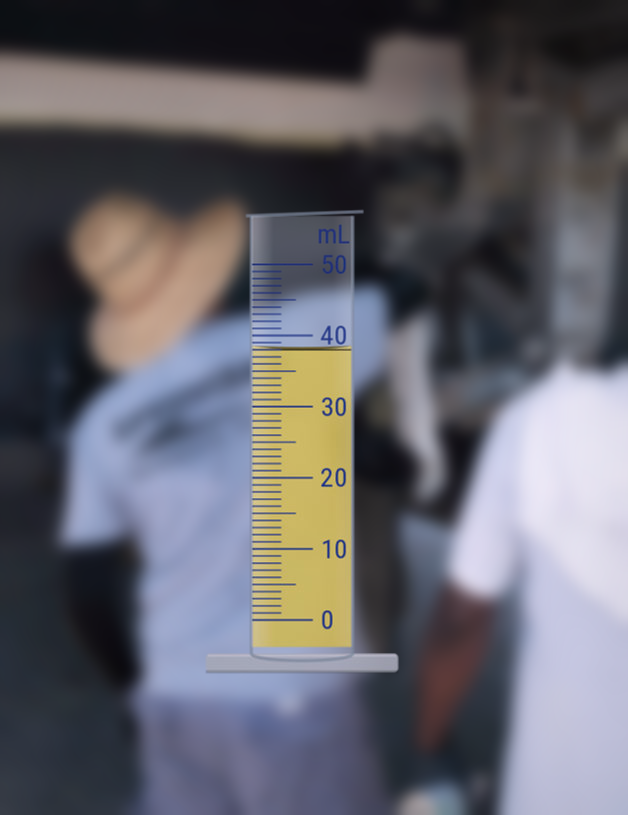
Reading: 38; mL
